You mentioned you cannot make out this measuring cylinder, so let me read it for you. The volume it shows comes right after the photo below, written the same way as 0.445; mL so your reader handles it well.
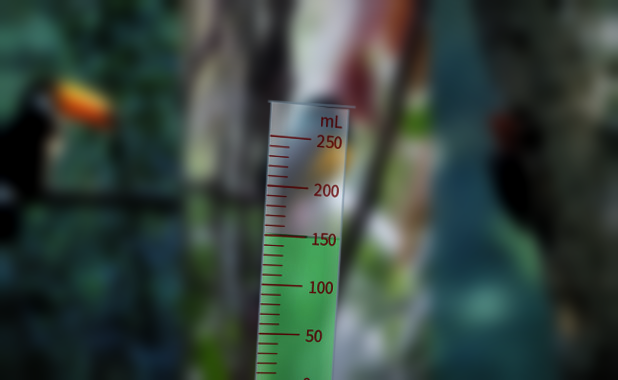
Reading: 150; mL
